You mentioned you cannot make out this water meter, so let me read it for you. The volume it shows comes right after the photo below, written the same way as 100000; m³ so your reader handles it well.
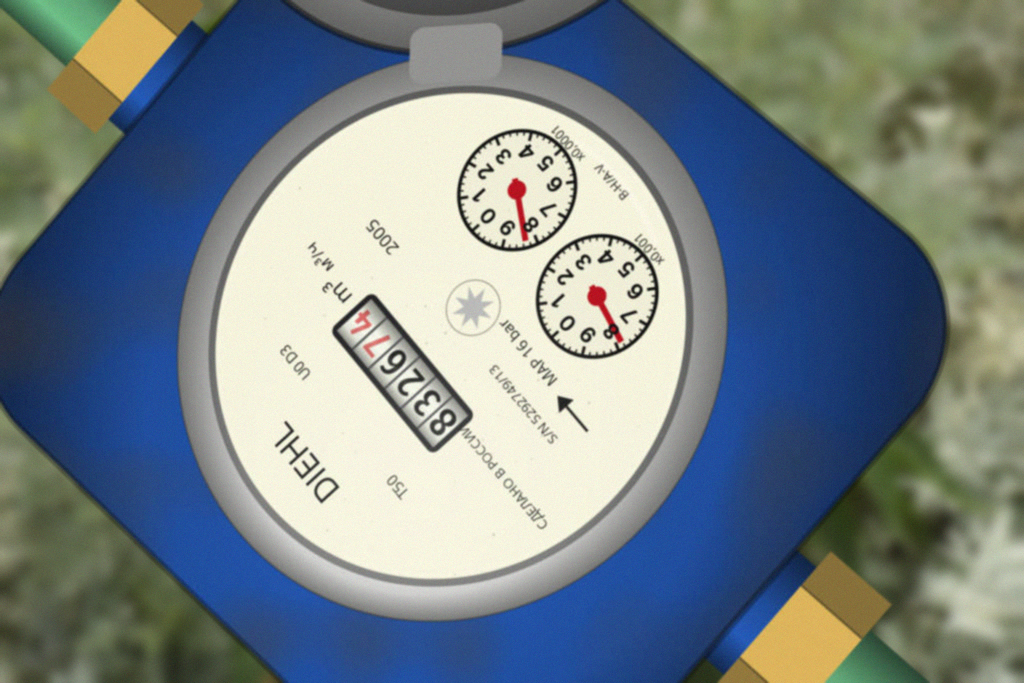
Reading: 8326.7478; m³
